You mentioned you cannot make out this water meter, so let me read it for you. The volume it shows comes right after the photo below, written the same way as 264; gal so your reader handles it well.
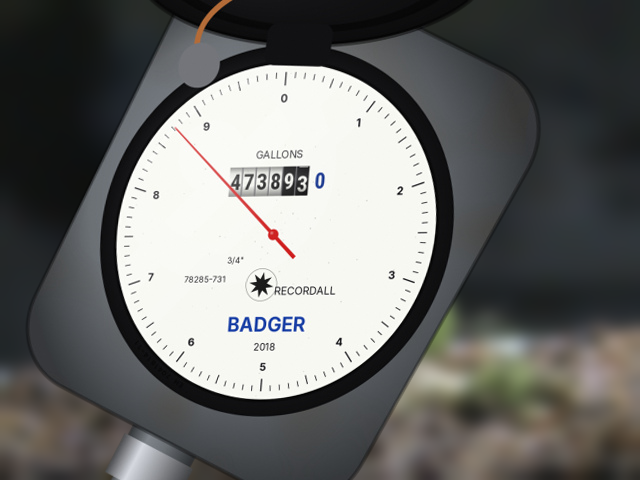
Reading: 4738928.7; gal
